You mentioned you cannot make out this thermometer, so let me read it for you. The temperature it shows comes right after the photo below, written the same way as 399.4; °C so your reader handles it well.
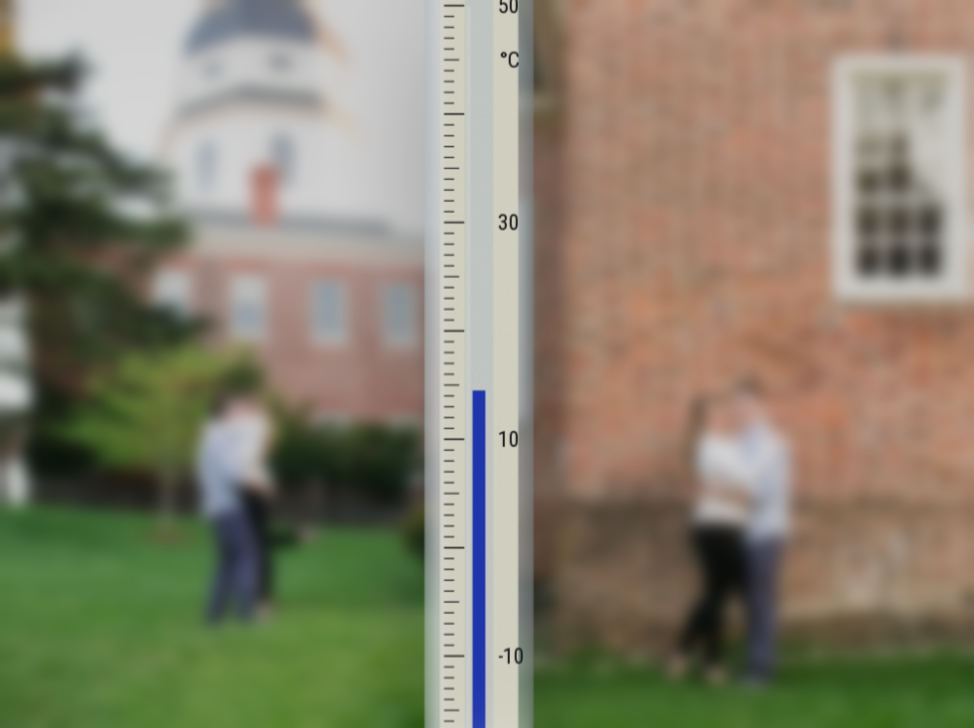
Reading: 14.5; °C
